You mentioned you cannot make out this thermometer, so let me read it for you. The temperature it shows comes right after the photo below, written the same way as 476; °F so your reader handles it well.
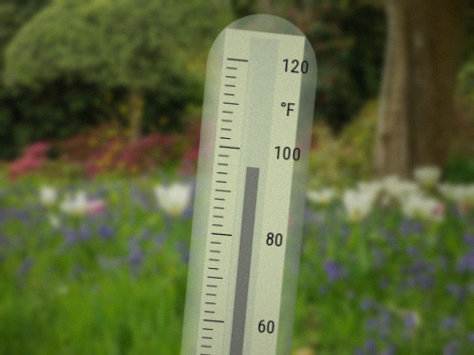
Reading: 96; °F
